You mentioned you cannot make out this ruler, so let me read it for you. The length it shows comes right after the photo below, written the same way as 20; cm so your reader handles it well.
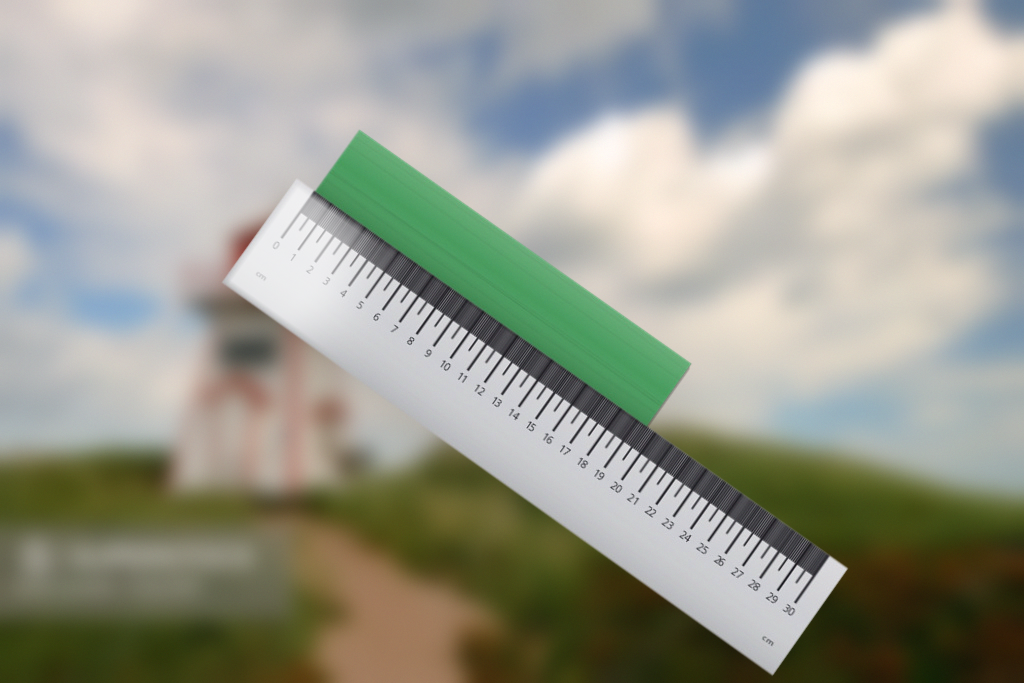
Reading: 19.5; cm
